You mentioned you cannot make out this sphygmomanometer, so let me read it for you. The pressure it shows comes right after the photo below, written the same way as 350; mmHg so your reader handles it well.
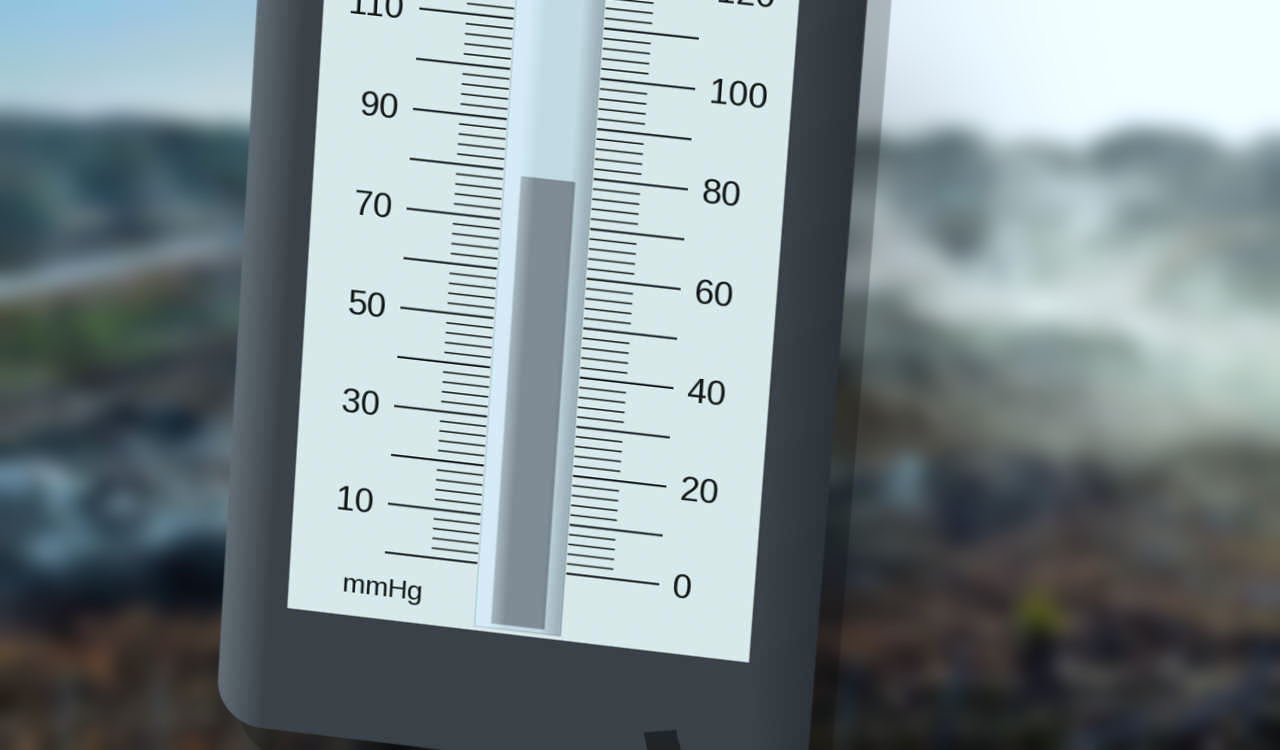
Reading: 79; mmHg
